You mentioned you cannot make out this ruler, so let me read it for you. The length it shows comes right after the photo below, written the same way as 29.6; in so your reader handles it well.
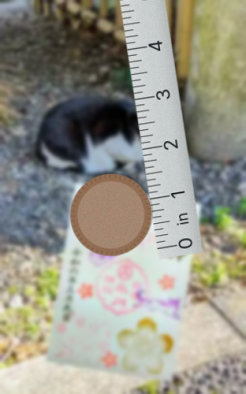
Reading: 1.625; in
